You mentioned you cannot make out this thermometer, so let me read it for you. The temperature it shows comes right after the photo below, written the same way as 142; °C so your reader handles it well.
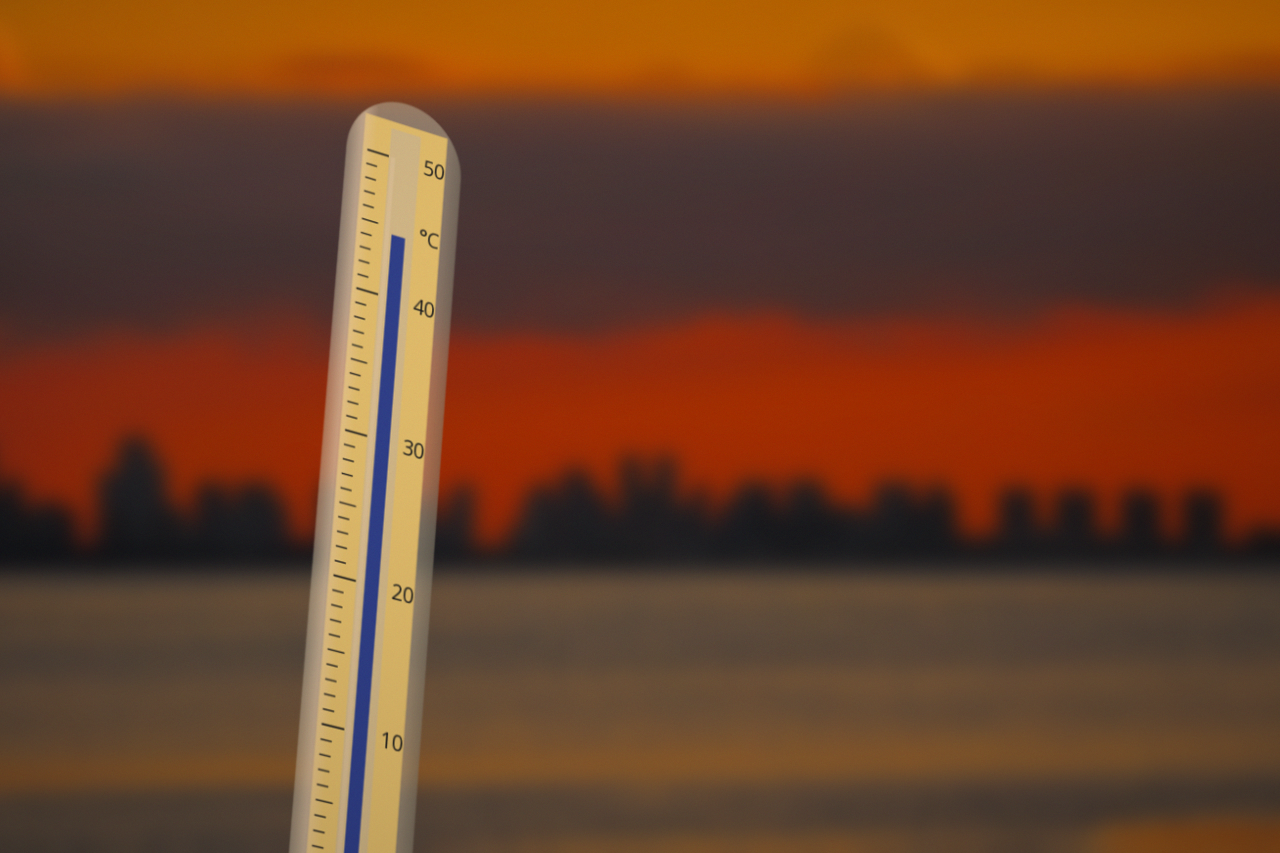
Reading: 44.5; °C
